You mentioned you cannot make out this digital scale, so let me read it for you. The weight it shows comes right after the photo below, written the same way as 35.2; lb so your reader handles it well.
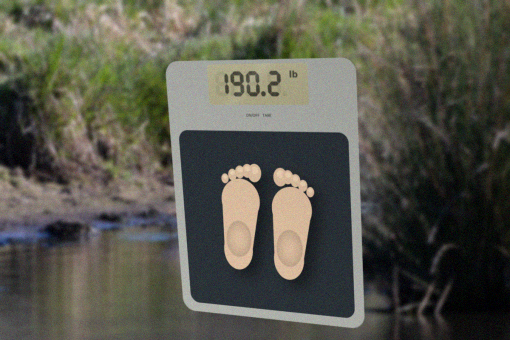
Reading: 190.2; lb
